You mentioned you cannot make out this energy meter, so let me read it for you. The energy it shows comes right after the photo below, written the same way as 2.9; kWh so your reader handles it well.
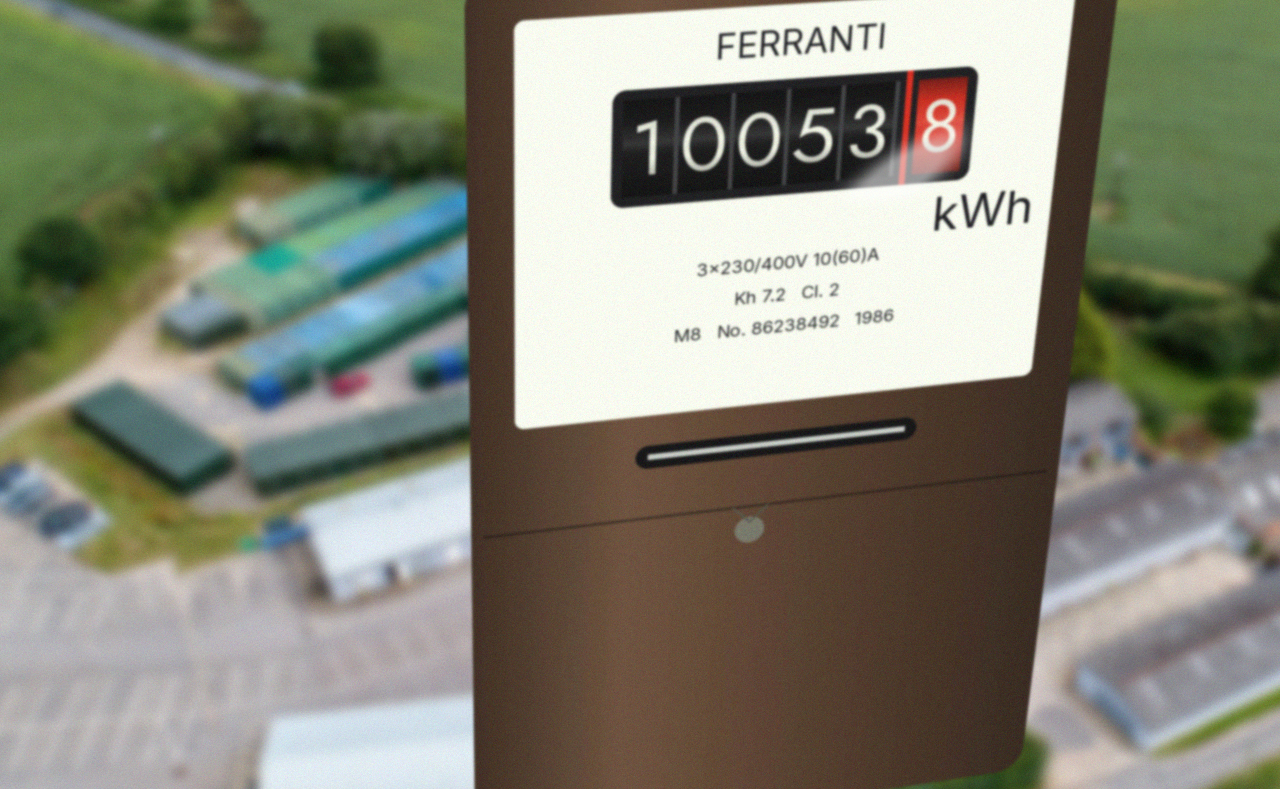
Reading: 10053.8; kWh
